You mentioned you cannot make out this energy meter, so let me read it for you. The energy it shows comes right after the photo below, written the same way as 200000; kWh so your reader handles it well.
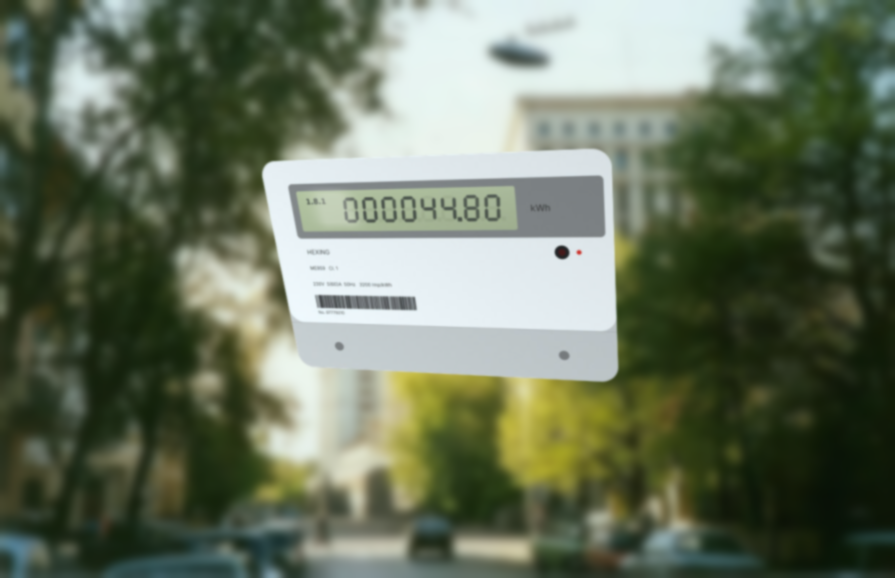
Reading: 44.80; kWh
